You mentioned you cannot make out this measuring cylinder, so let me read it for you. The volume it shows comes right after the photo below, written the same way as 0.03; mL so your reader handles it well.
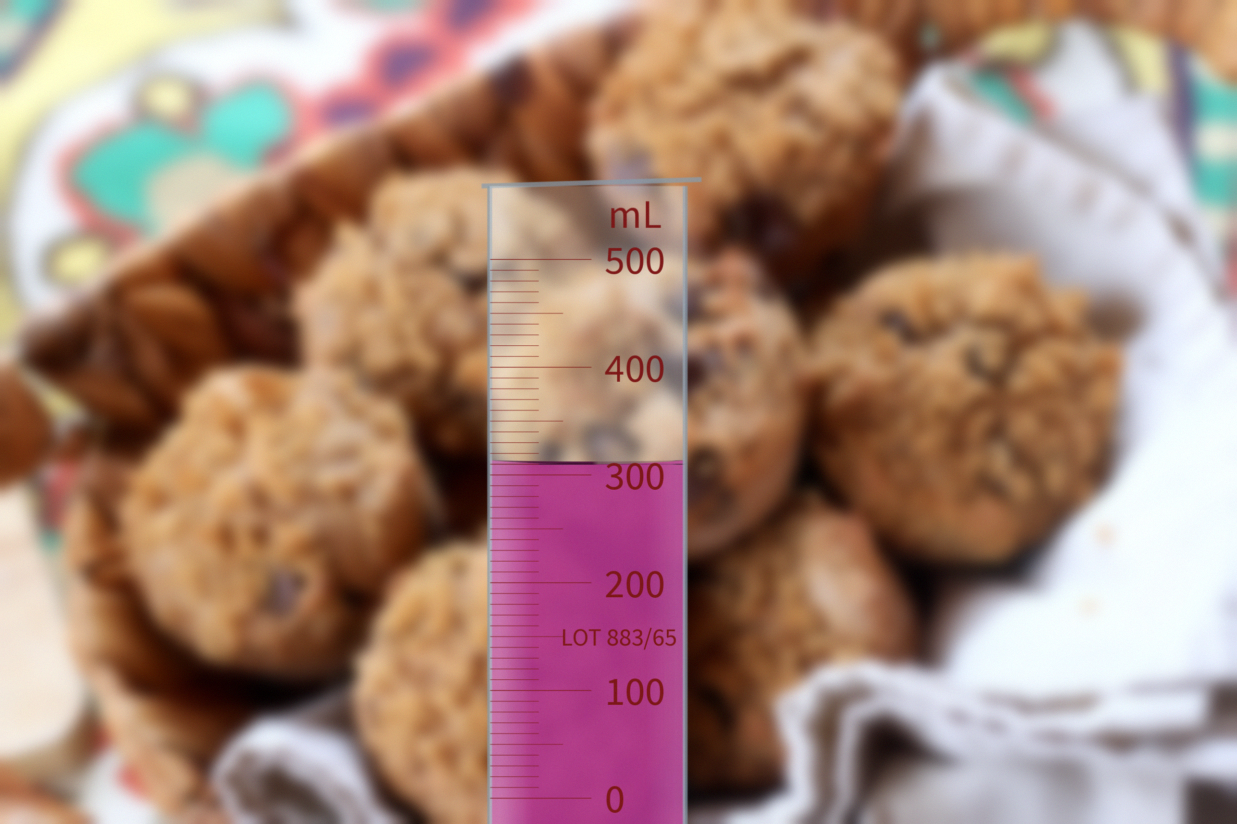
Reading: 310; mL
